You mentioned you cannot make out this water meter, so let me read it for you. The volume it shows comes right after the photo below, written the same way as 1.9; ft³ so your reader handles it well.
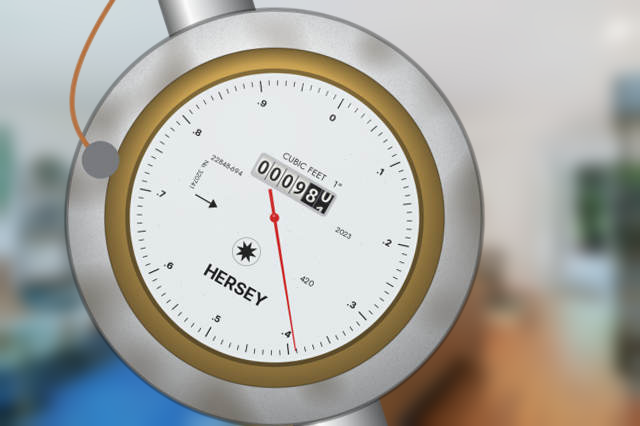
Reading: 980.39; ft³
